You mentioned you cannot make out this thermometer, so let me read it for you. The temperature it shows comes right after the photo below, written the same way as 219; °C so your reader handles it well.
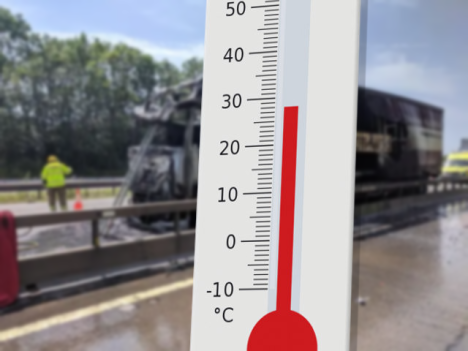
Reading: 28; °C
